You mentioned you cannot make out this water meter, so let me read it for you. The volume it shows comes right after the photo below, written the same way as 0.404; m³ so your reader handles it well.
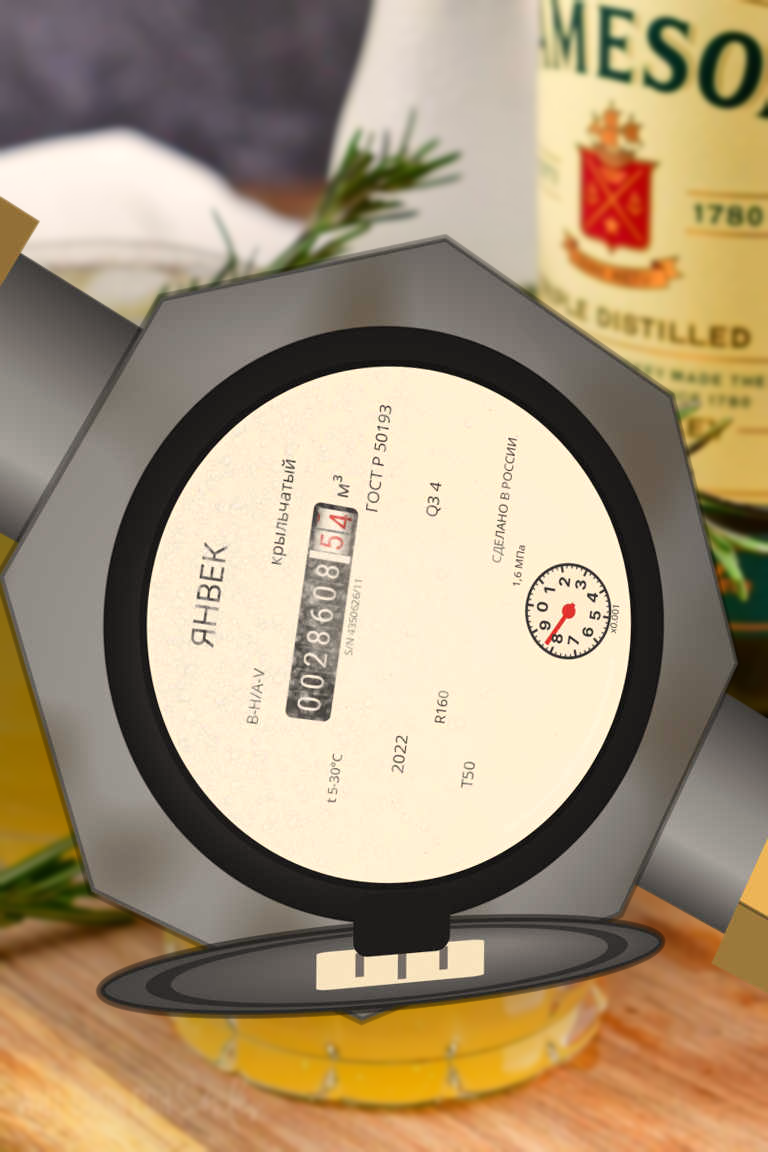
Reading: 28608.538; m³
